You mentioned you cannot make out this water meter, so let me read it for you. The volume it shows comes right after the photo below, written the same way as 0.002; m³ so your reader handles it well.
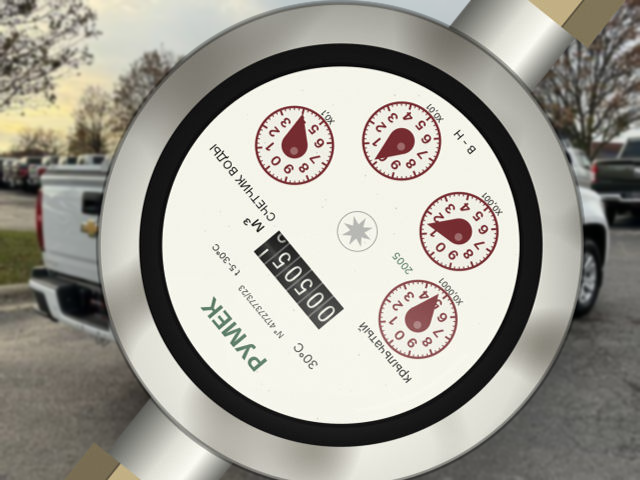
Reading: 5051.4014; m³
